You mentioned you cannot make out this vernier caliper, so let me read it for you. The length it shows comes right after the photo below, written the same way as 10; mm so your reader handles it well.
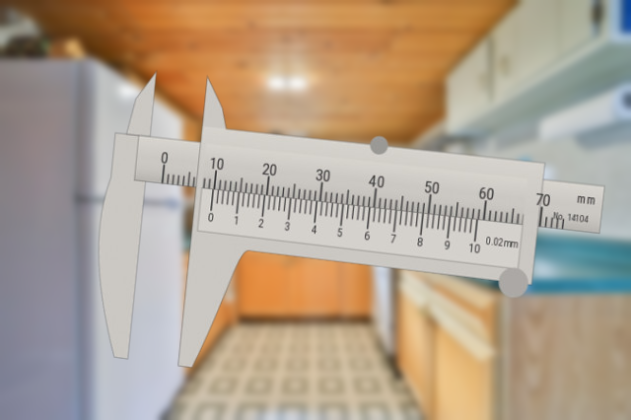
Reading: 9.8; mm
